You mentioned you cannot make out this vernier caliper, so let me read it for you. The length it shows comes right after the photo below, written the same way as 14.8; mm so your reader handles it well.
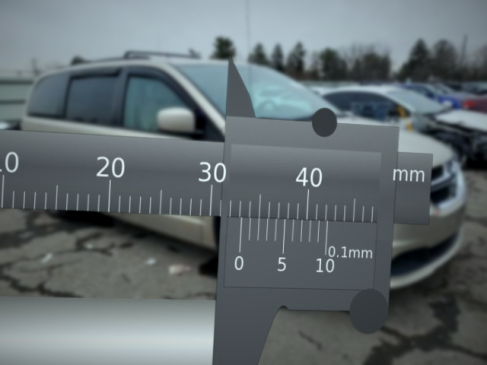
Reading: 33.2; mm
